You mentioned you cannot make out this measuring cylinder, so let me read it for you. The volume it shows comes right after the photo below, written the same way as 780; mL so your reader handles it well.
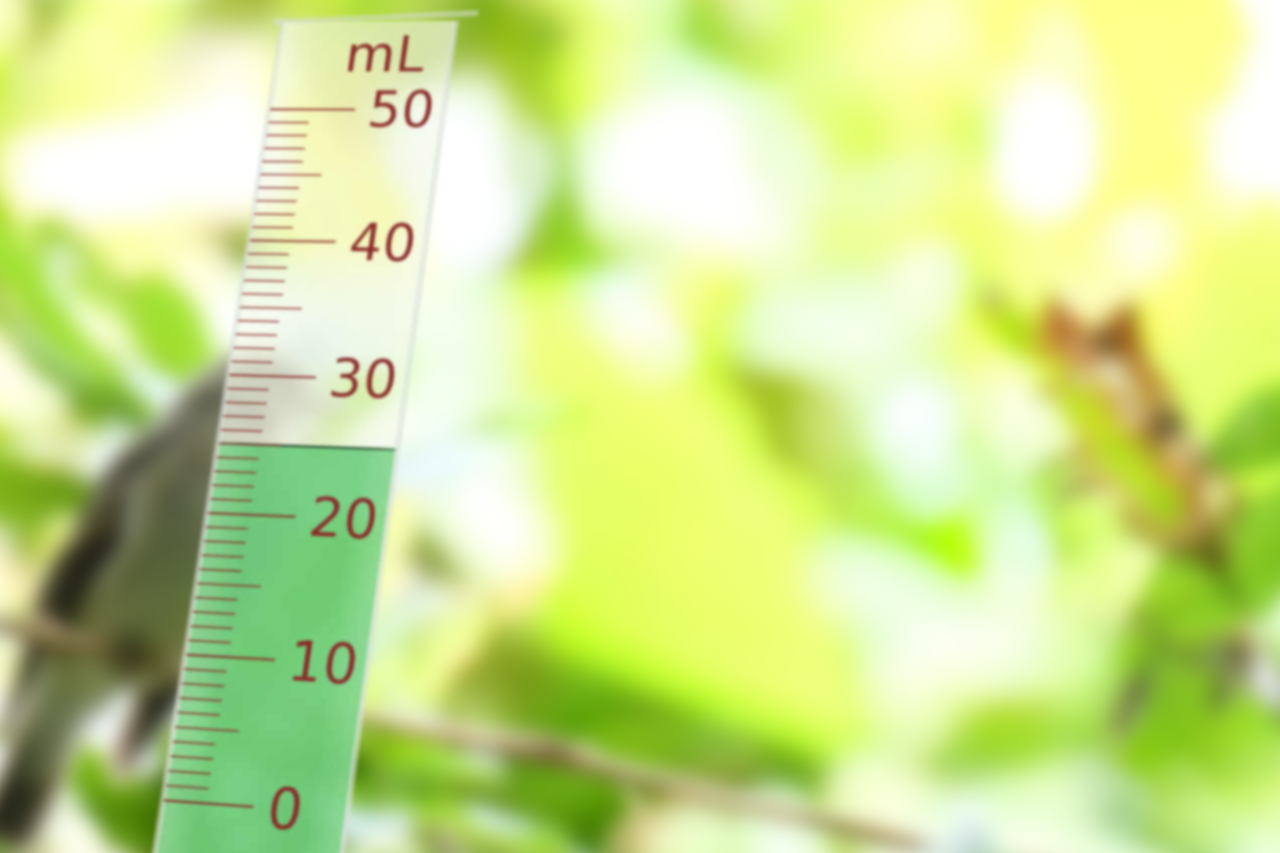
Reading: 25; mL
